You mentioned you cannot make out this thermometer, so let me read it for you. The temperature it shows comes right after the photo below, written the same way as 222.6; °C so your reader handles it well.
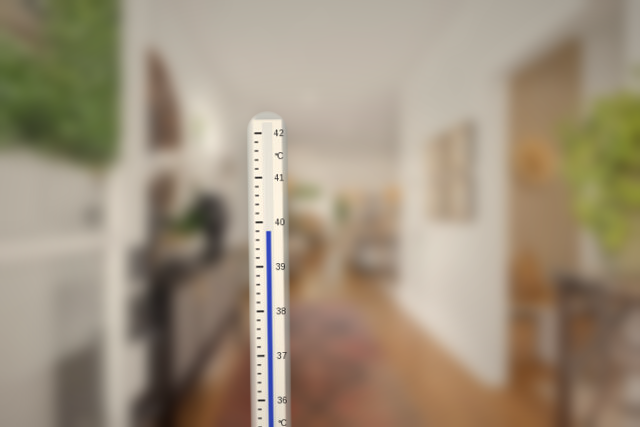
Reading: 39.8; °C
